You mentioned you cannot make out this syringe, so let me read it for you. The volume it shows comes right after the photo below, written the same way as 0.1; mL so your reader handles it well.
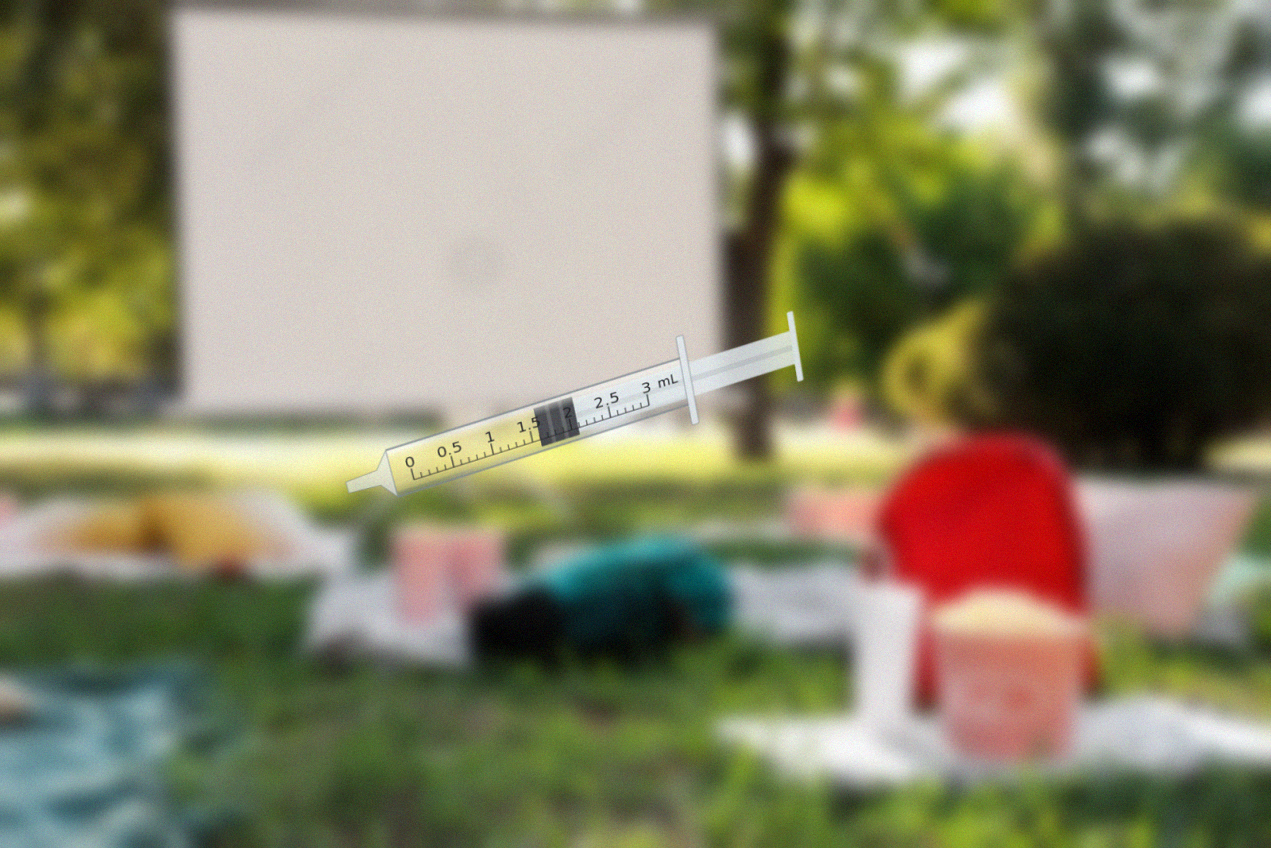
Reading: 1.6; mL
